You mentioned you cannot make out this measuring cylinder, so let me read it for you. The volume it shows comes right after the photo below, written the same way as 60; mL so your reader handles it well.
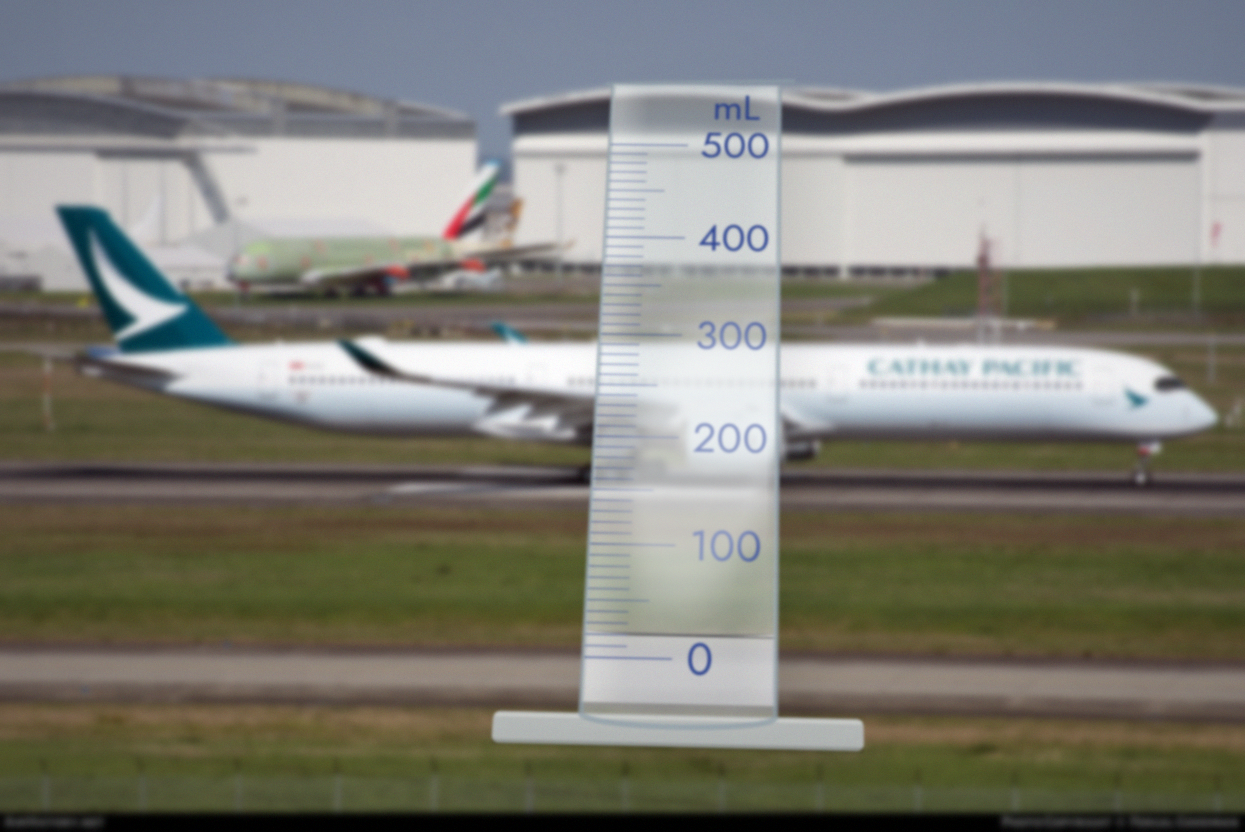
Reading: 20; mL
